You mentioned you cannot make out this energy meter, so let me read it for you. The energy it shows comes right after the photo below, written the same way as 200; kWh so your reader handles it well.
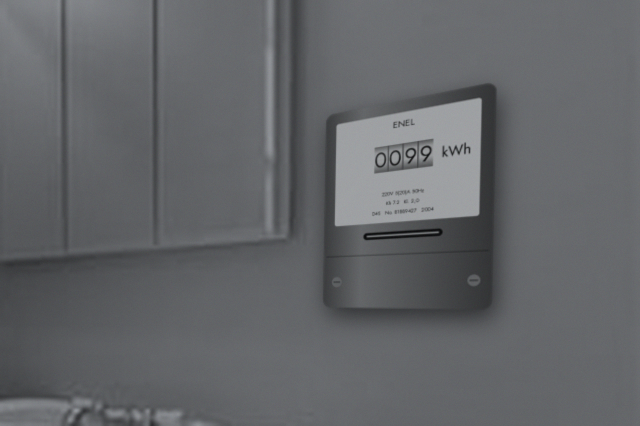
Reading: 99; kWh
